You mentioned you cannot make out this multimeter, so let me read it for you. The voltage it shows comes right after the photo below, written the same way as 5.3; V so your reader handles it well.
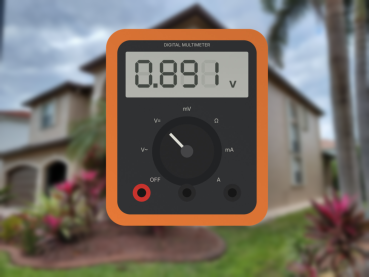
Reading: 0.891; V
